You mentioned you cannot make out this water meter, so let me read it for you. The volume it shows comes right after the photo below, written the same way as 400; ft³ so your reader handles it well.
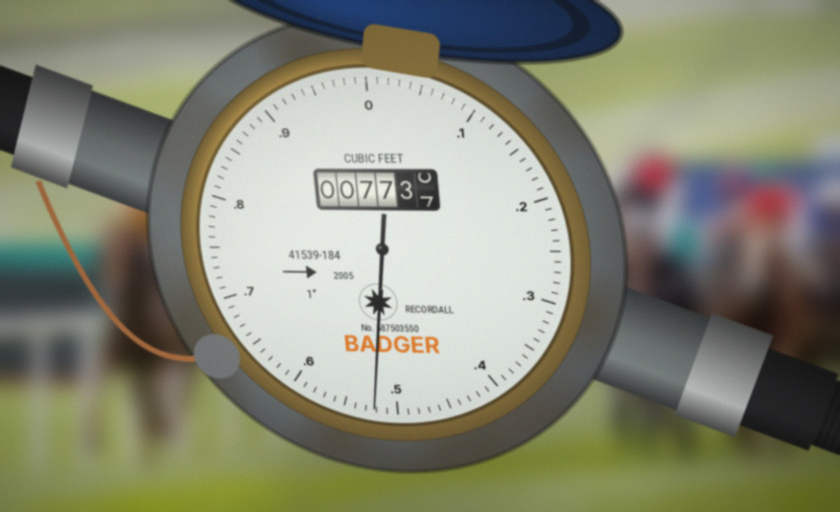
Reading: 7736.52; ft³
